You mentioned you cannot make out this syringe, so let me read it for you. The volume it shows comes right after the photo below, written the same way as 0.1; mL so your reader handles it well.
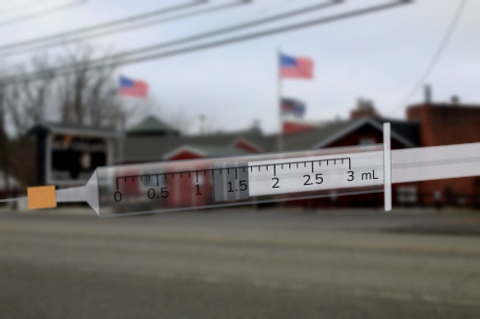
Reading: 1.2; mL
